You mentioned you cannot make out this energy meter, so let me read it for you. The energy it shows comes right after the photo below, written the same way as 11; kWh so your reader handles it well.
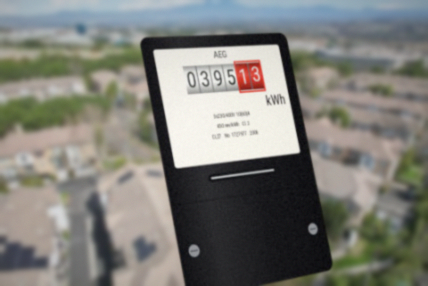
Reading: 395.13; kWh
